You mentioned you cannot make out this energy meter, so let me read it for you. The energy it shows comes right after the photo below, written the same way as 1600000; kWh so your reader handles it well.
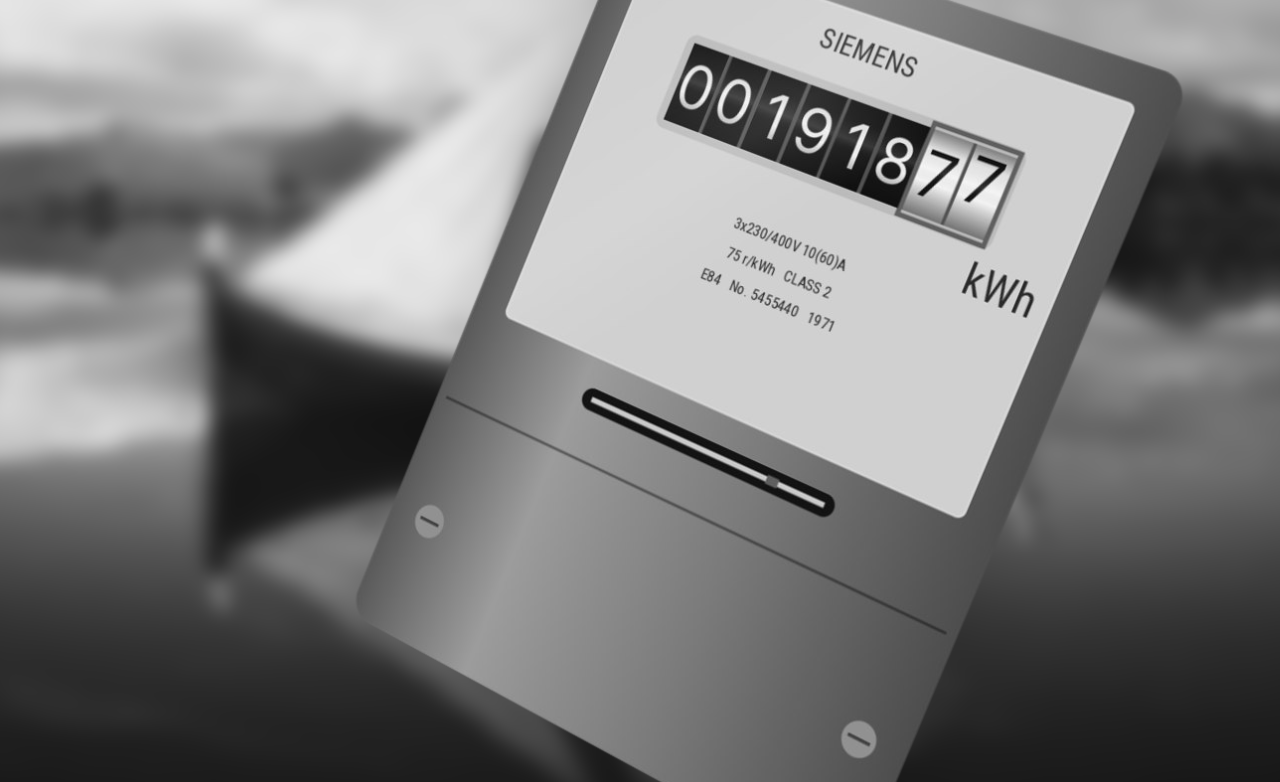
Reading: 1918.77; kWh
